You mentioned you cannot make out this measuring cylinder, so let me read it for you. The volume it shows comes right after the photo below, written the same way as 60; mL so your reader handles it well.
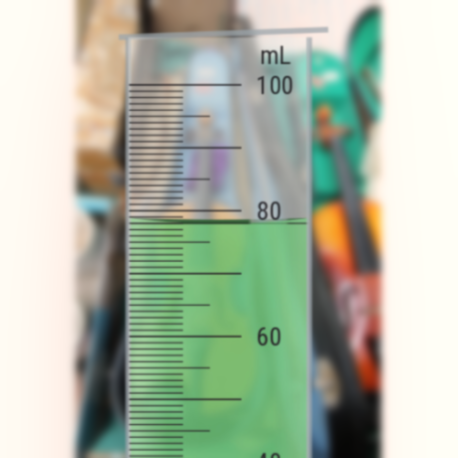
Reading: 78; mL
